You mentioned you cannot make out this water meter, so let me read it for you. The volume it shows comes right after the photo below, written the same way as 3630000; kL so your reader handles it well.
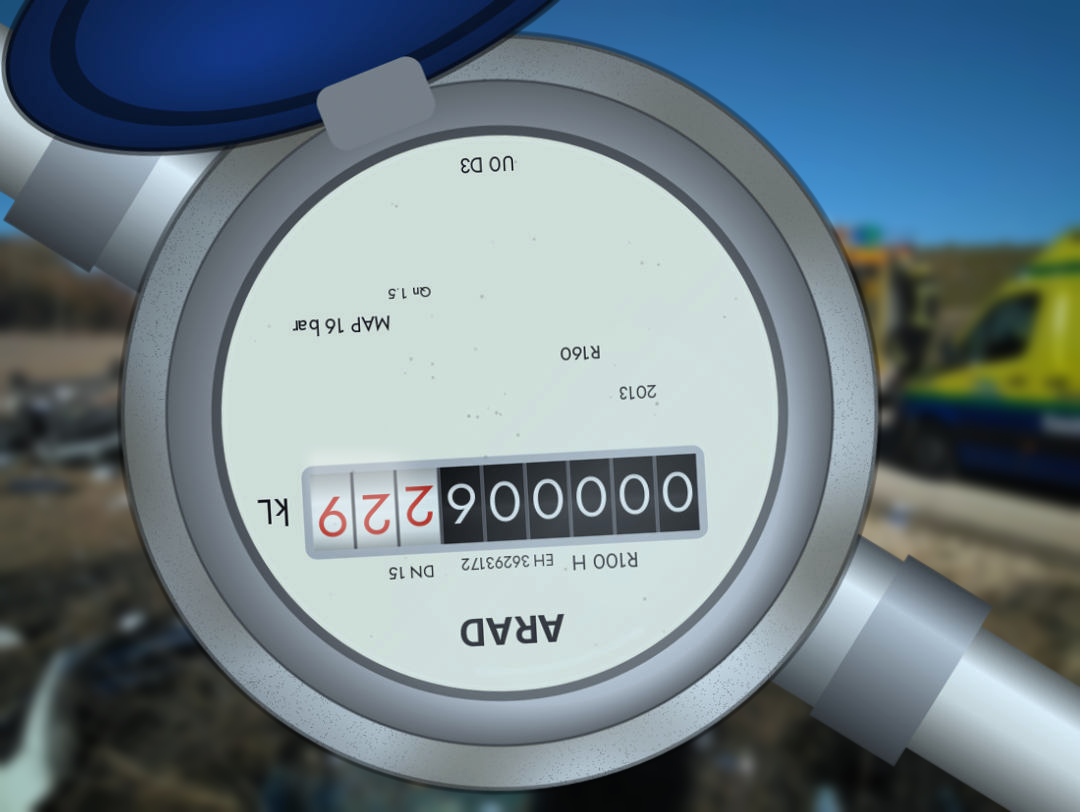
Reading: 6.229; kL
